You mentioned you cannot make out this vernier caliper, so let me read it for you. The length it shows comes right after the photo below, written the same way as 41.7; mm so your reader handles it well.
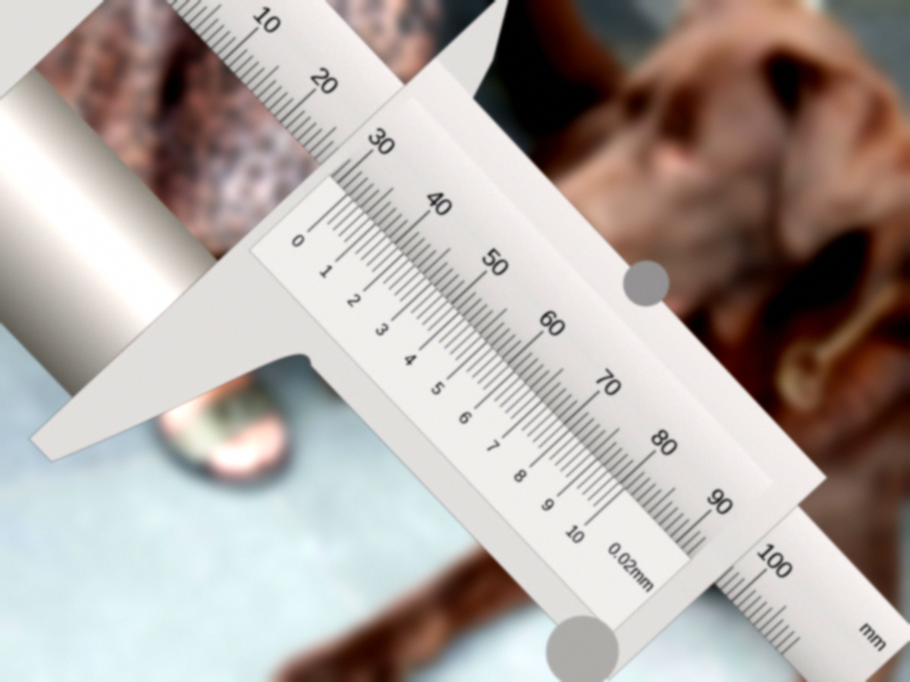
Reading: 31.8; mm
